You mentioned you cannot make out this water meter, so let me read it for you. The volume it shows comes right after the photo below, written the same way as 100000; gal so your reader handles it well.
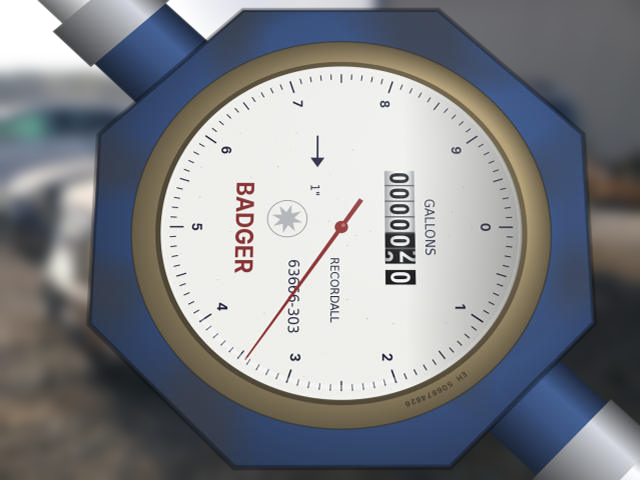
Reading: 23.4; gal
